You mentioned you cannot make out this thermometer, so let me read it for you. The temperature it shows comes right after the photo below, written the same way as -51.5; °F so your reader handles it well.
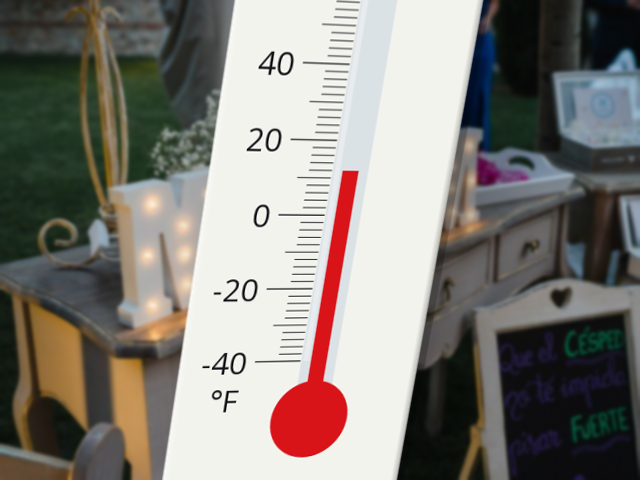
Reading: 12; °F
